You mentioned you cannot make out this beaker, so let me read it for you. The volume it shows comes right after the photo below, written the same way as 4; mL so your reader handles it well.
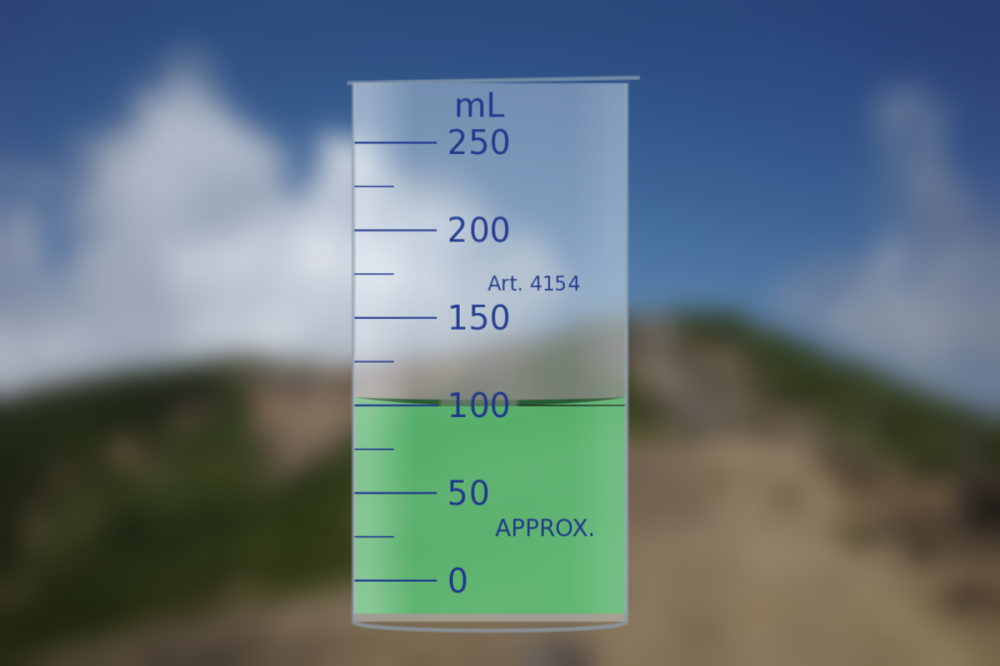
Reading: 100; mL
